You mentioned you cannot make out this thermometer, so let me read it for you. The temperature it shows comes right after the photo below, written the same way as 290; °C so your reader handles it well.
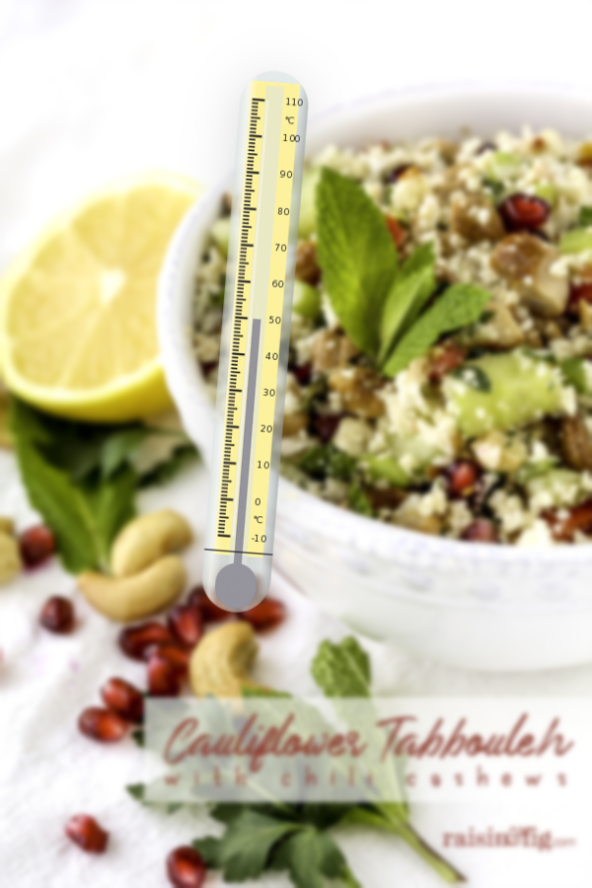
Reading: 50; °C
